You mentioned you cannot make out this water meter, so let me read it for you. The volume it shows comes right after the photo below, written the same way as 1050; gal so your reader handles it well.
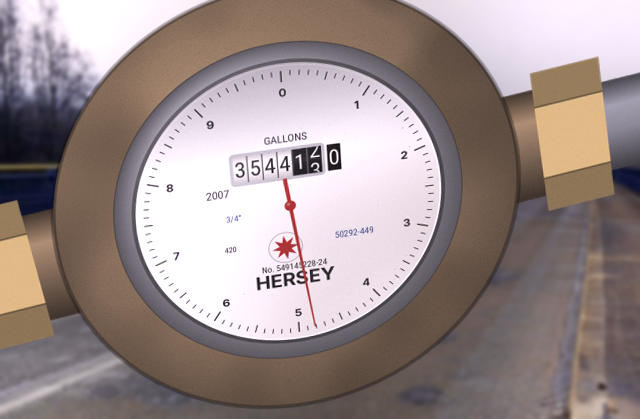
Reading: 3544124.8; gal
